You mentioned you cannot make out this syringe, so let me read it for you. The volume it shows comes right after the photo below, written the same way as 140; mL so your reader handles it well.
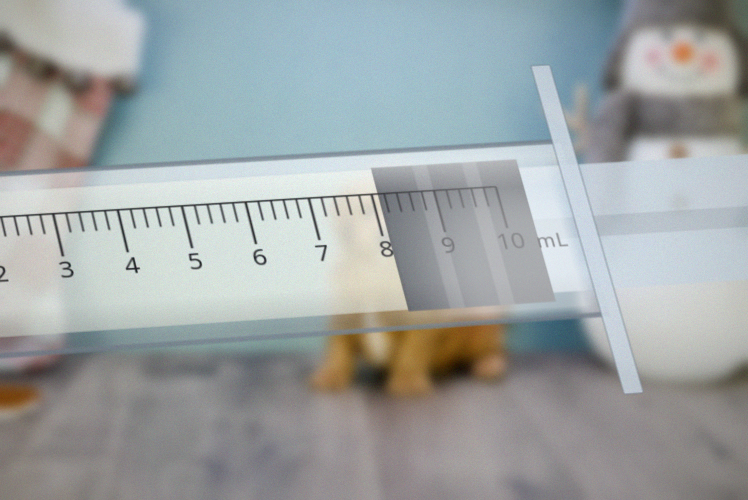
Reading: 8.1; mL
